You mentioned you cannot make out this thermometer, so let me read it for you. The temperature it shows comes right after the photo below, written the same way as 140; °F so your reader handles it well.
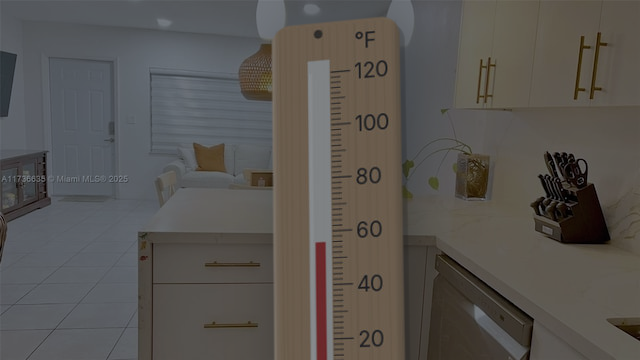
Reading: 56; °F
